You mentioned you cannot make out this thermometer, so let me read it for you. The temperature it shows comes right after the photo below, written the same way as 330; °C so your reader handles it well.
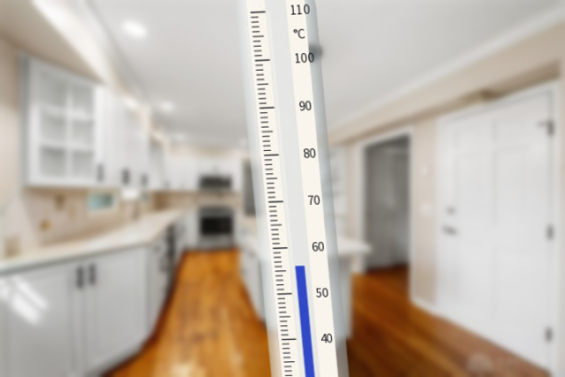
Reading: 56; °C
